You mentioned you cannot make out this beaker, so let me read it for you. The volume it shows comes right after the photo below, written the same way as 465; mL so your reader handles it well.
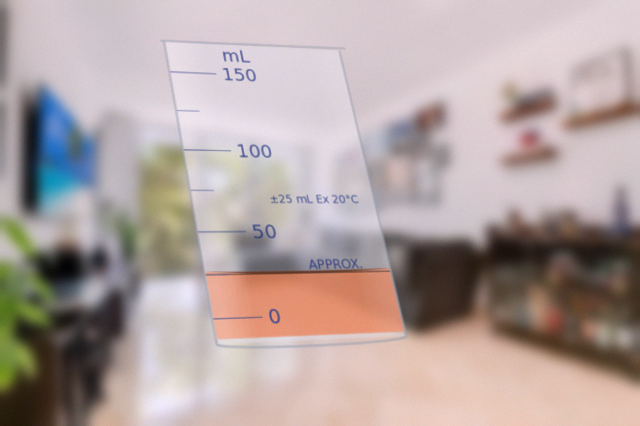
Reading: 25; mL
